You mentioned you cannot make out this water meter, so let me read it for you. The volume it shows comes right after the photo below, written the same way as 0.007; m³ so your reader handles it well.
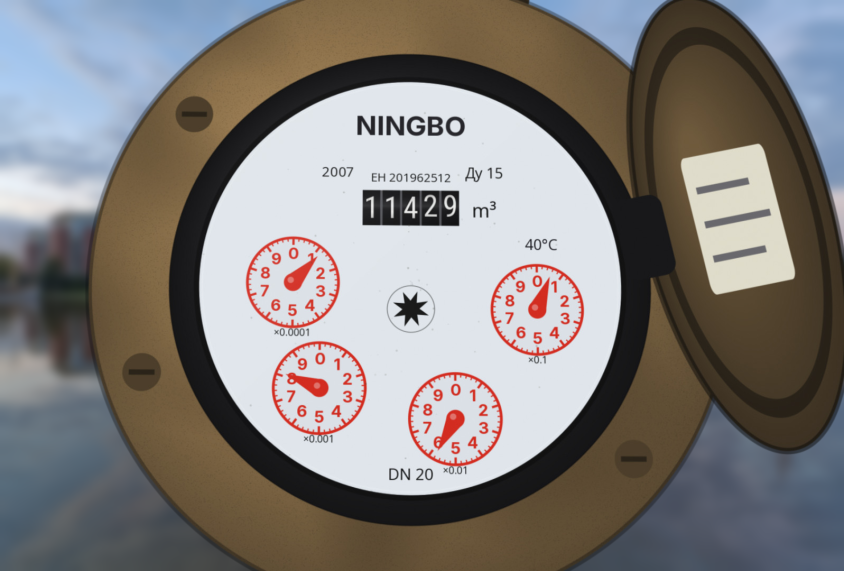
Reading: 11429.0581; m³
